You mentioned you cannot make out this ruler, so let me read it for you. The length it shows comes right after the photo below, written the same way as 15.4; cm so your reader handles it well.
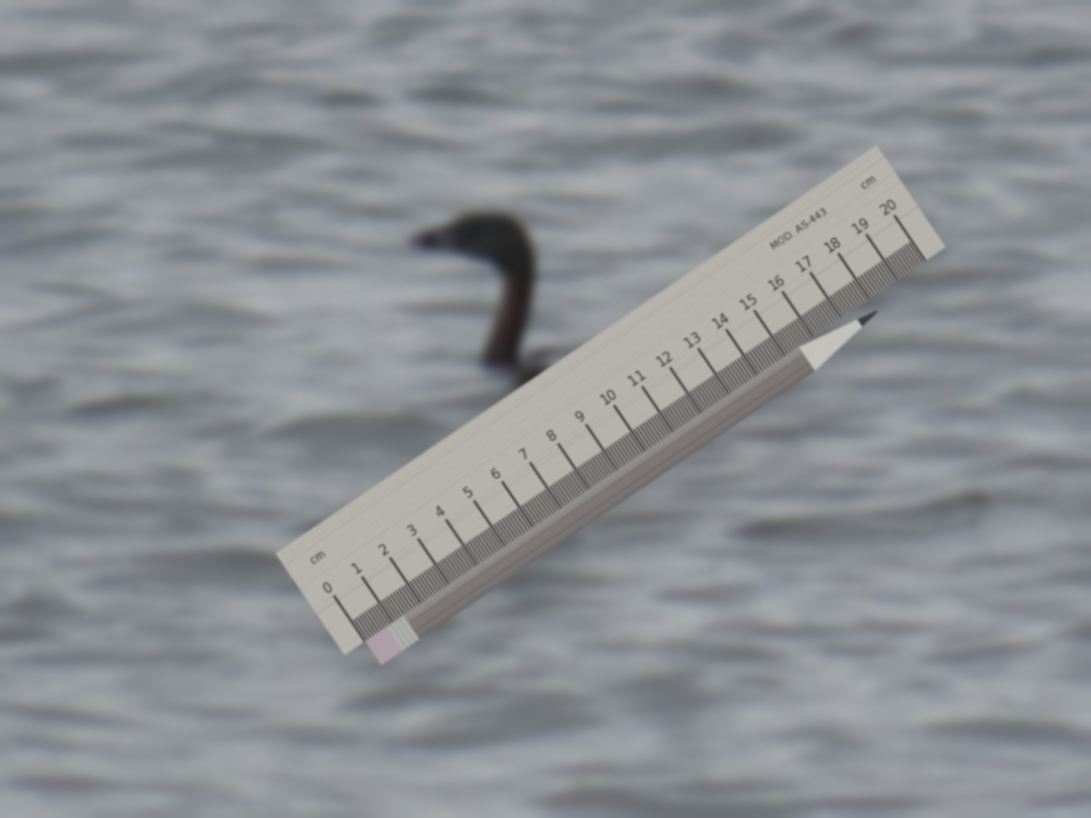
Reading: 18; cm
